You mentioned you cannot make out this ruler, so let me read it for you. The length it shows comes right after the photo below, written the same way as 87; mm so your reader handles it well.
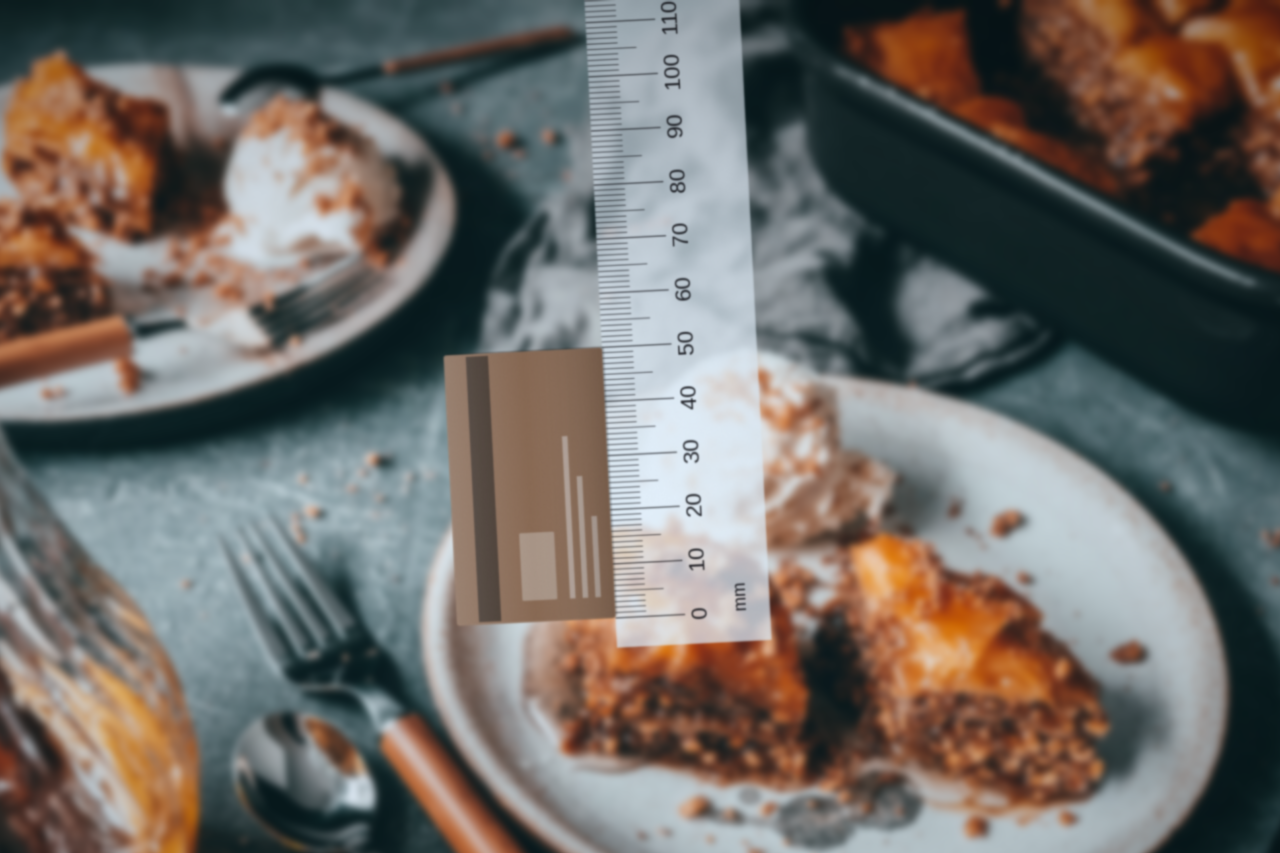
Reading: 50; mm
